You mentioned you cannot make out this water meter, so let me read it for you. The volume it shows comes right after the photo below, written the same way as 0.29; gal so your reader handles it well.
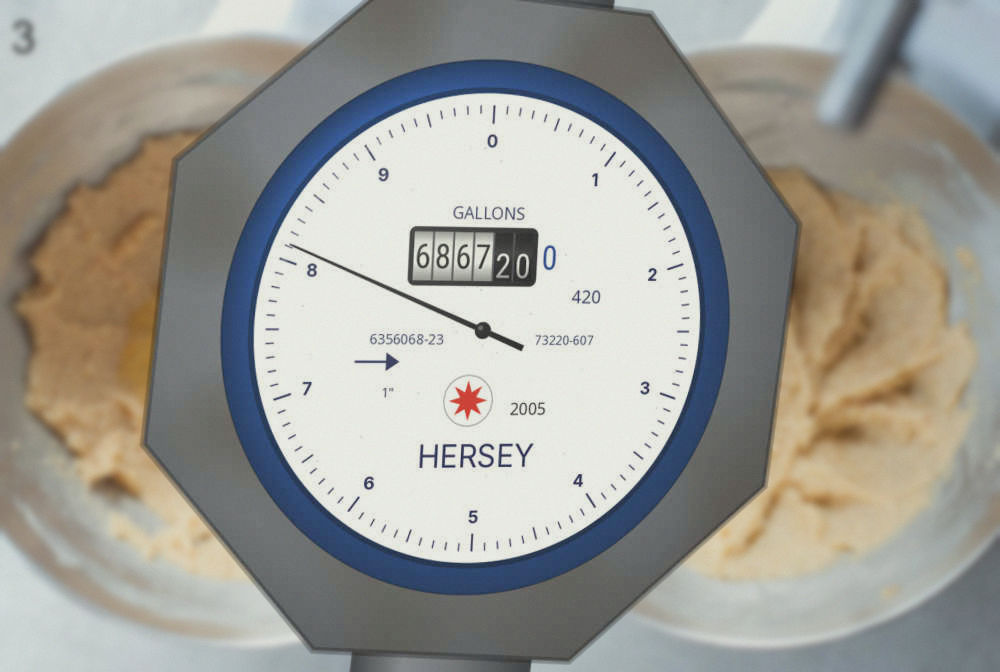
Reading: 6867198.1; gal
